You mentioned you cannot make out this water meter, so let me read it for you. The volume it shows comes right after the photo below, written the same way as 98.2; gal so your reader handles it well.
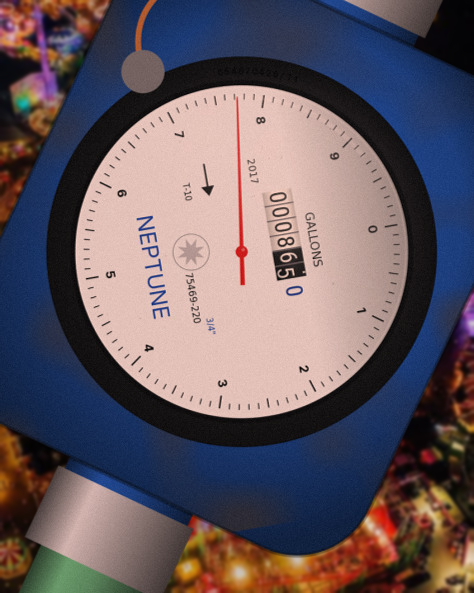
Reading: 8647.7; gal
